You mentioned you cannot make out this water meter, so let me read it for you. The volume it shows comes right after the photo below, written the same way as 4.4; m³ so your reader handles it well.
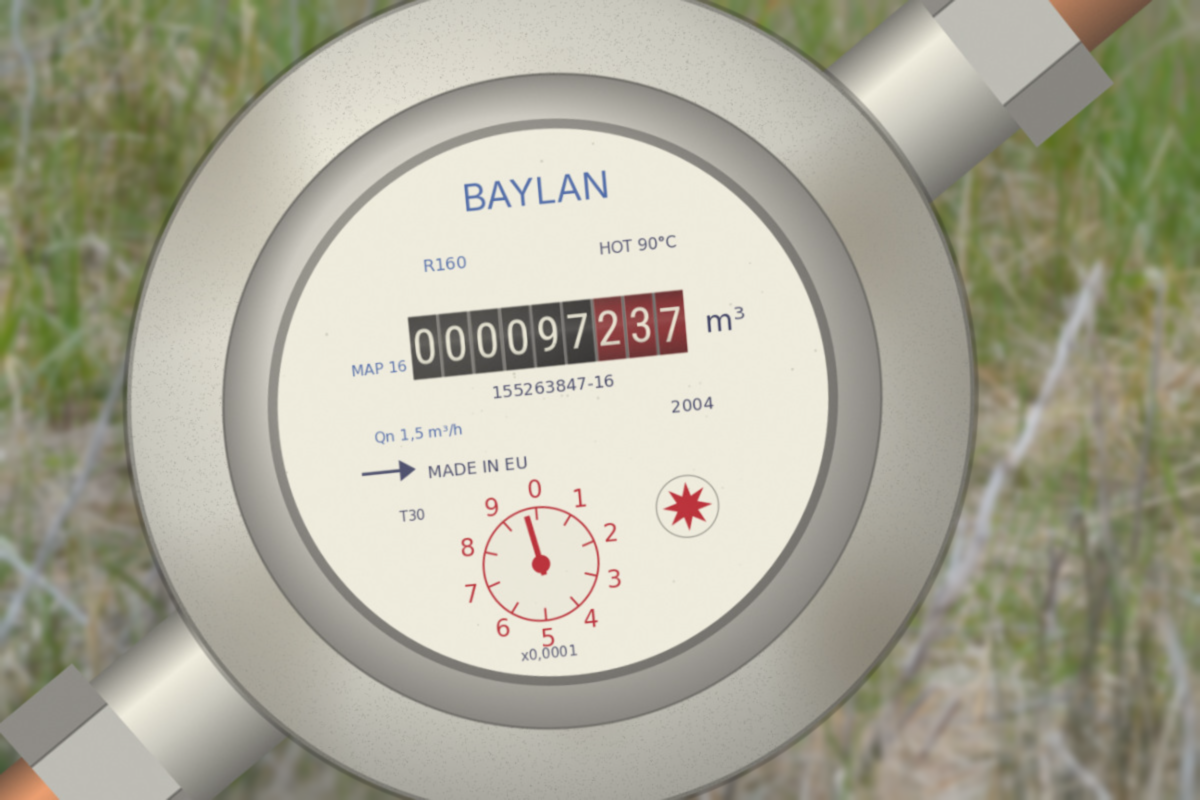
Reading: 97.2369; m³
